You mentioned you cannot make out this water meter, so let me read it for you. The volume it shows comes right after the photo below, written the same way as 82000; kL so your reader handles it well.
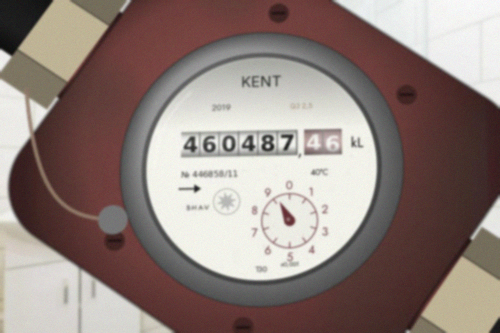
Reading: 460487.459; kL
